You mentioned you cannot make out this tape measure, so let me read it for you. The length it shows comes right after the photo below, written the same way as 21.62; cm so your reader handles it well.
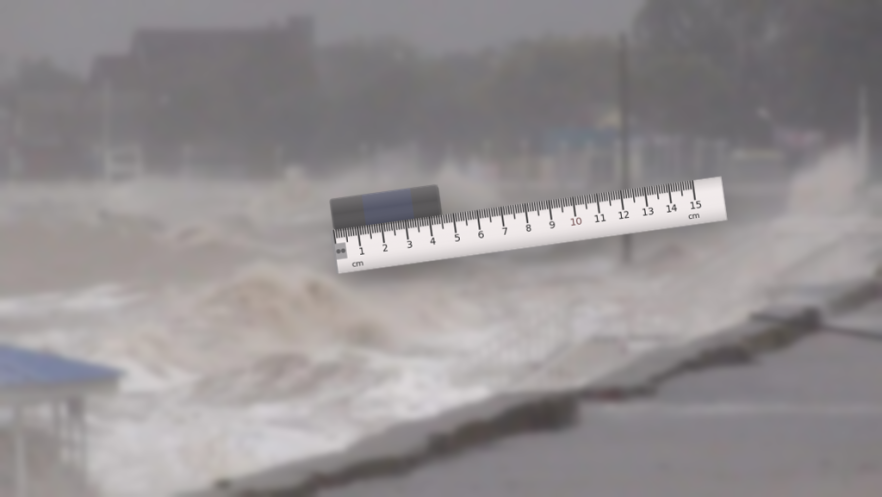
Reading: 4.5; cm
